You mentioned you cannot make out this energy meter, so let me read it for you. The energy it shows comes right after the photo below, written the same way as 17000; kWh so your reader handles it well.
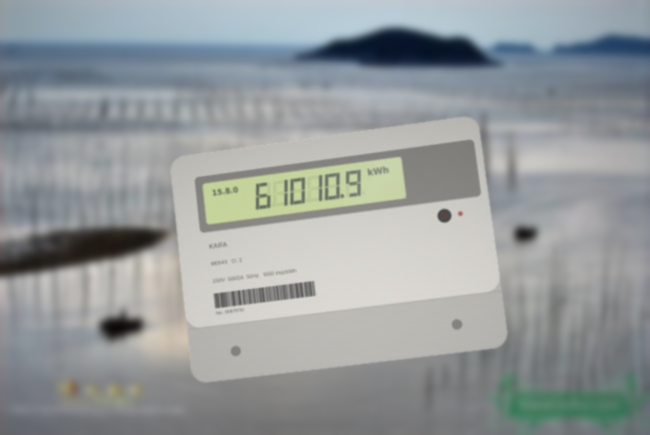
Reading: 61010.9; kWh
